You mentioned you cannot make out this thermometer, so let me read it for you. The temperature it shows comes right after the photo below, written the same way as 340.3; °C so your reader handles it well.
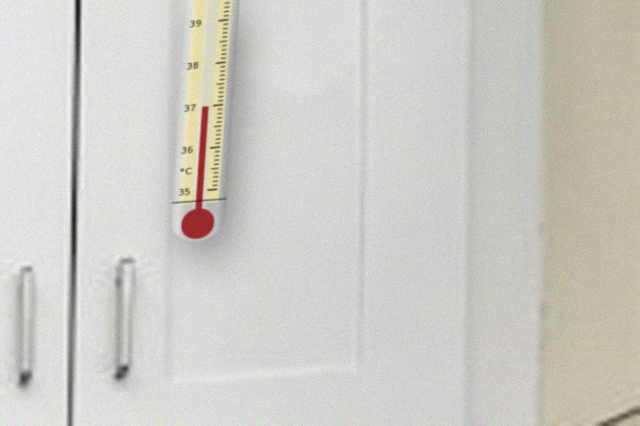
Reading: 37; °C
